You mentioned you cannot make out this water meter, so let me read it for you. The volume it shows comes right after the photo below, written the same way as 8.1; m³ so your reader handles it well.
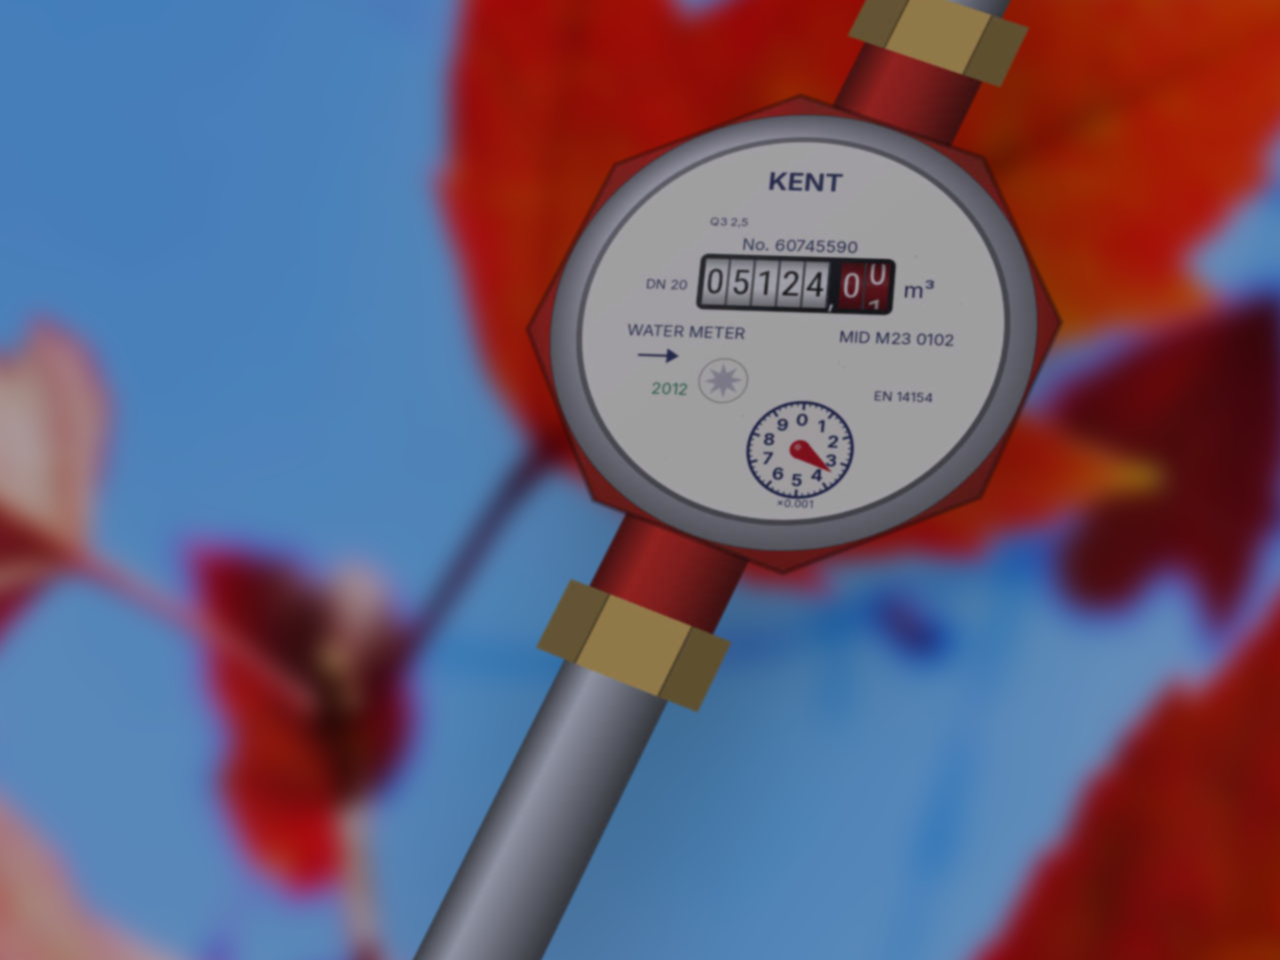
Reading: 5124.003; m³
